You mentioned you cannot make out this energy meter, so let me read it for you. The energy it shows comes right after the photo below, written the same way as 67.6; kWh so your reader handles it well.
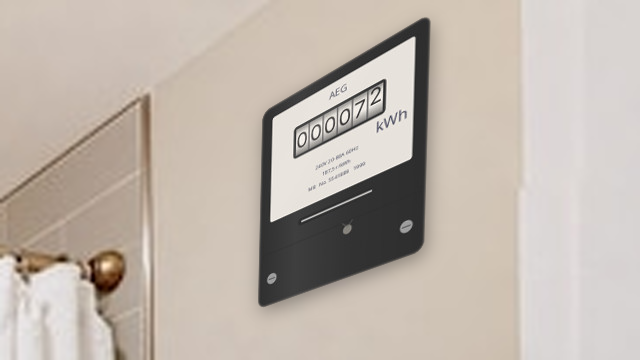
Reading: 72; kWh
